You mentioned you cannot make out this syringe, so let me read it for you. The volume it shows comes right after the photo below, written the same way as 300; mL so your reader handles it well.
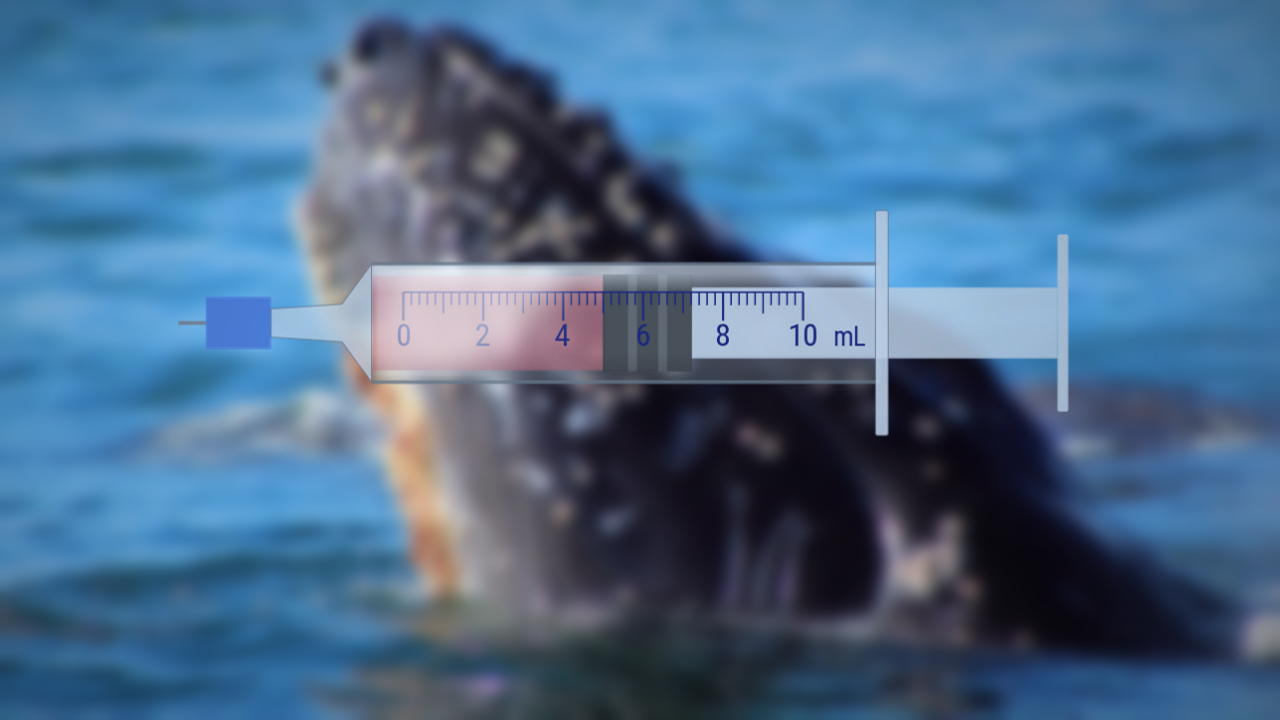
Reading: 5; mL
